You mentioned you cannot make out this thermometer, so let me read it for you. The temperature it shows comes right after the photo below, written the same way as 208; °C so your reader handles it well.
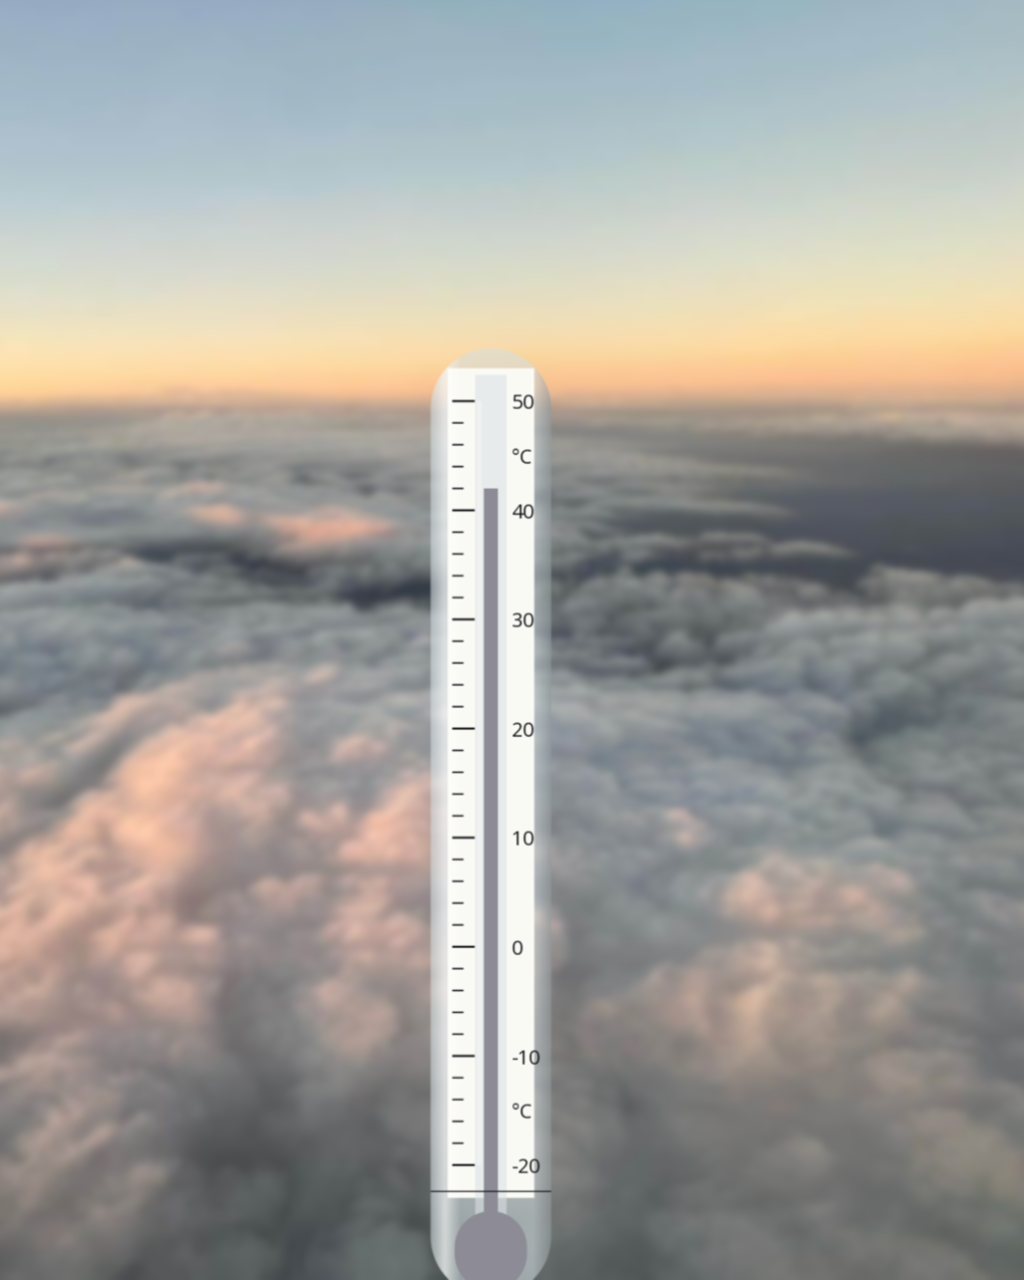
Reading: 42; °C
